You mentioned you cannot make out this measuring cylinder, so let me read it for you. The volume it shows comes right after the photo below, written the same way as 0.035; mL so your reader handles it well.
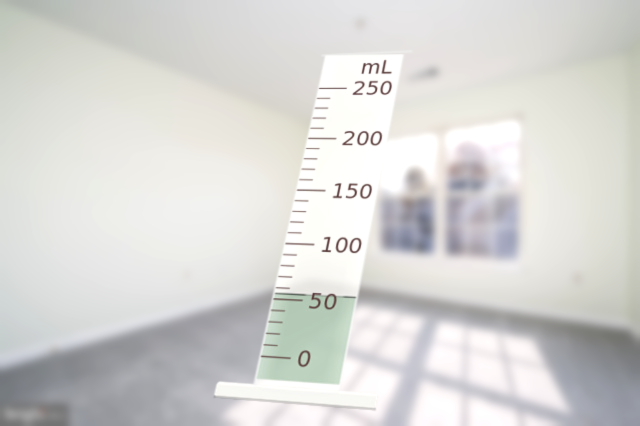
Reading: 55; mL
